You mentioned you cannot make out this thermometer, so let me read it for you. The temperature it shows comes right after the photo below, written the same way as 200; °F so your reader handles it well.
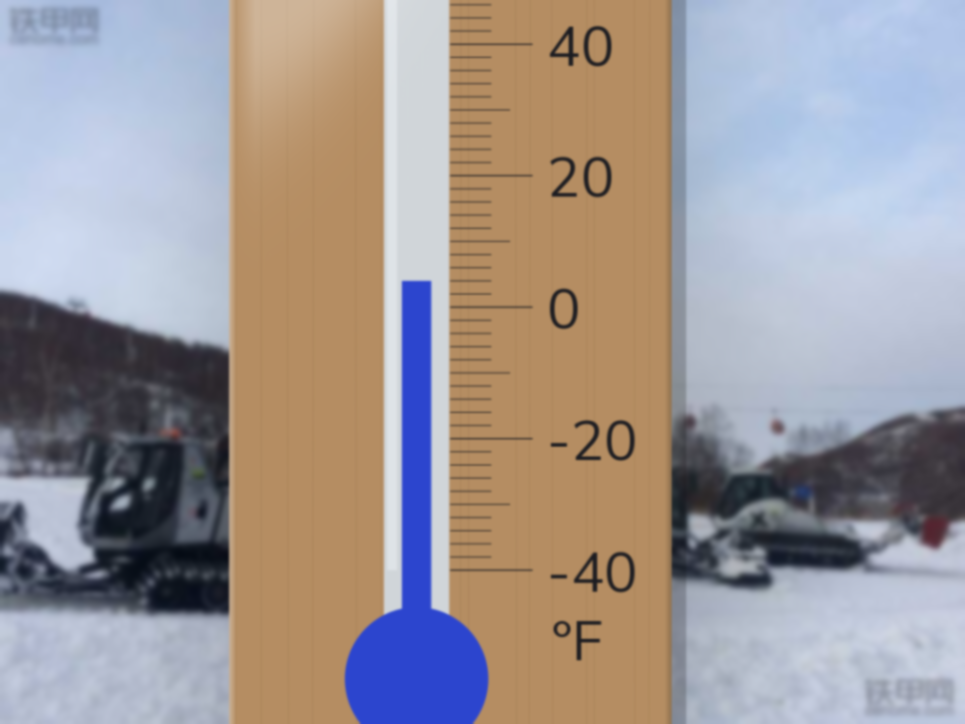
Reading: 4; °F
